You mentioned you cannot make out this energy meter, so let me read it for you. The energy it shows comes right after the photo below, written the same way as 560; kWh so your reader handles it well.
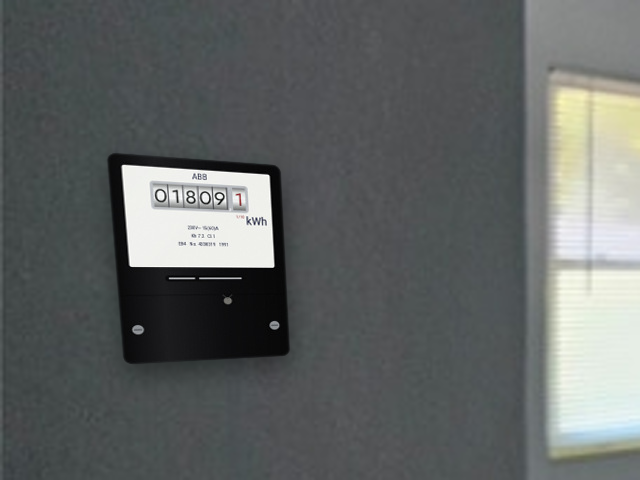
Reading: 1809.1; kWh
